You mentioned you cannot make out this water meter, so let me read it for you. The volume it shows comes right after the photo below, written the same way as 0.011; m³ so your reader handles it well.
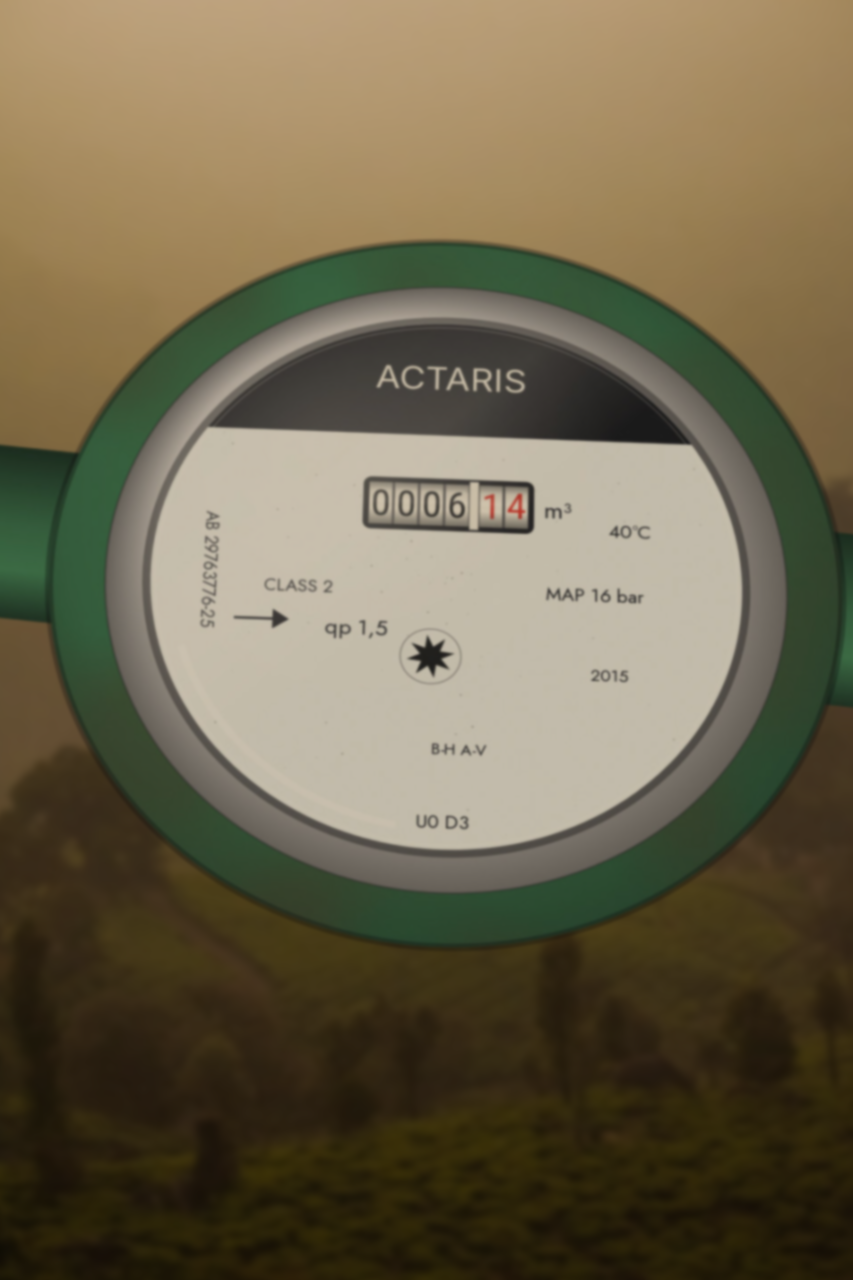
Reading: 6.14; m³
